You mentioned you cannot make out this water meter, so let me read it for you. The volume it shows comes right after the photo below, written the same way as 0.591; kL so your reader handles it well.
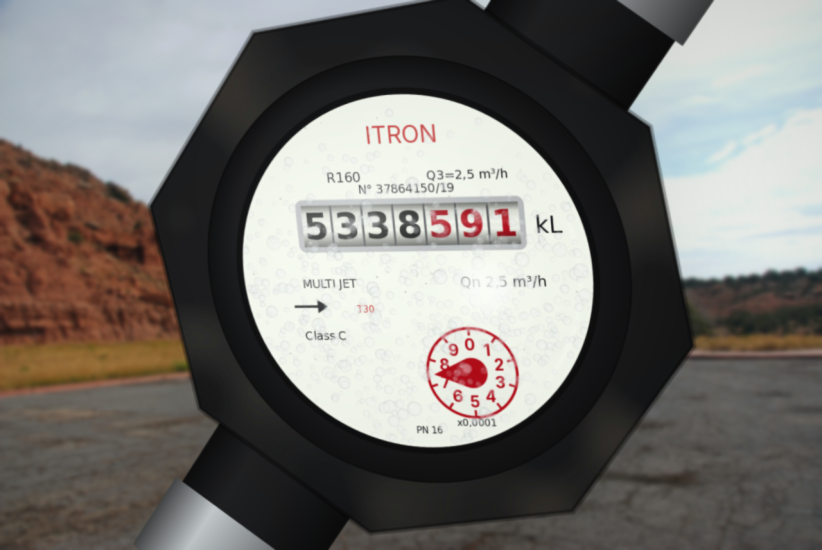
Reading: 5338.5917; kL
